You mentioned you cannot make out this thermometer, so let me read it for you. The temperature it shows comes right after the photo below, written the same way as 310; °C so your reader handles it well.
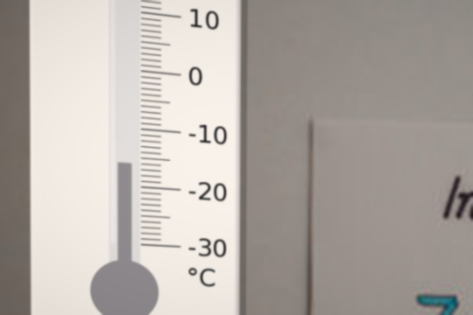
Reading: -16; °C
